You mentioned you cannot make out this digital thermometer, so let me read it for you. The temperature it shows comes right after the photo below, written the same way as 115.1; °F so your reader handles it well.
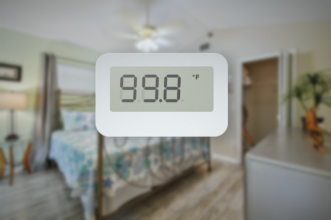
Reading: 99.8; °F
